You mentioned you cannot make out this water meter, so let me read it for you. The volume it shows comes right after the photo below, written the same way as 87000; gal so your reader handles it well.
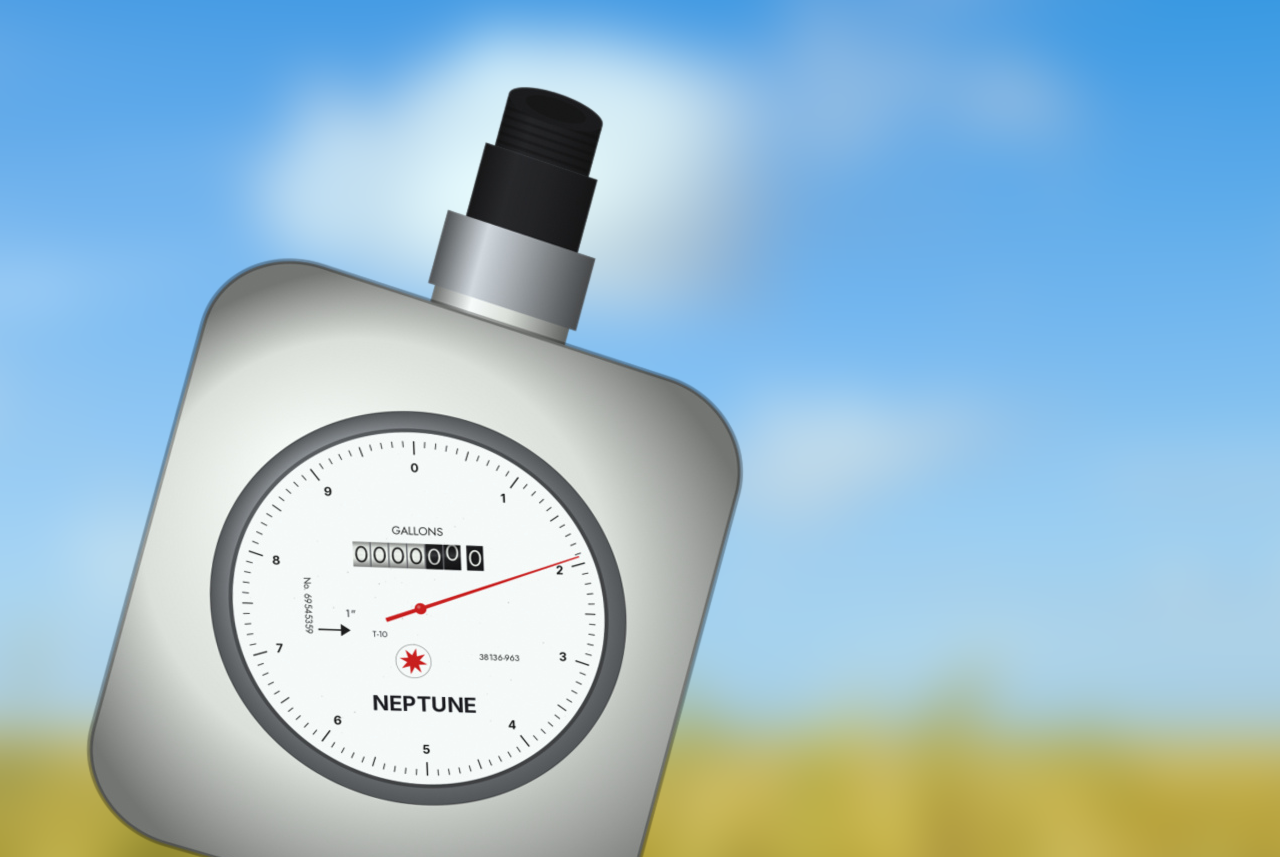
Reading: 1.9; gal
